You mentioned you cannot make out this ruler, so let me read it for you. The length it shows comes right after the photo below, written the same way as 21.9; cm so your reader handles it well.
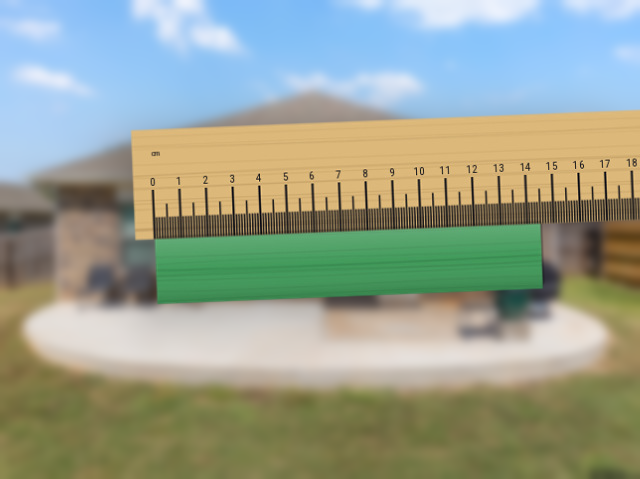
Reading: 14.5; cm
